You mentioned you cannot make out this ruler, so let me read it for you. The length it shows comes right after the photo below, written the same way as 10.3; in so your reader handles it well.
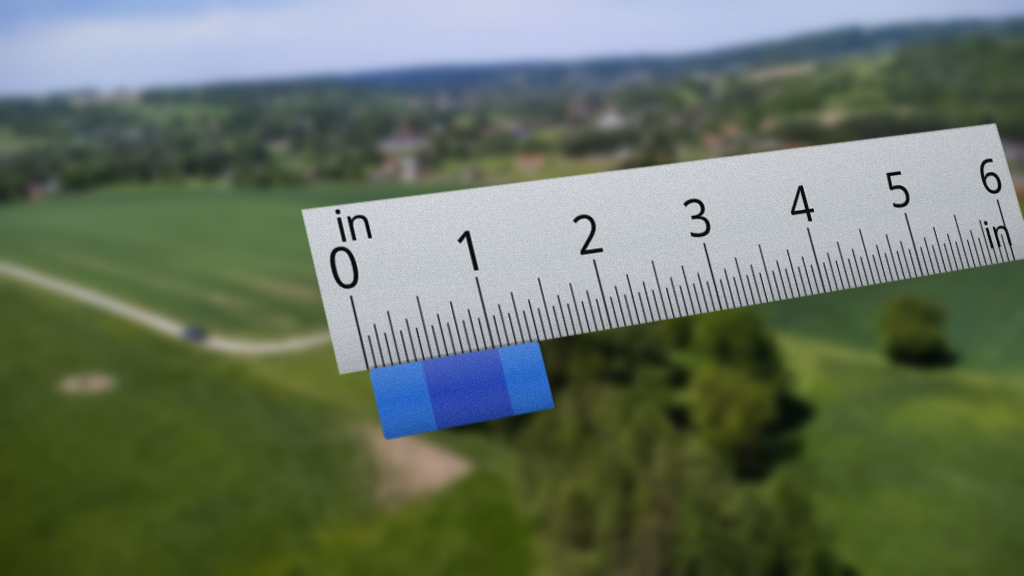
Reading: 1.375; in
